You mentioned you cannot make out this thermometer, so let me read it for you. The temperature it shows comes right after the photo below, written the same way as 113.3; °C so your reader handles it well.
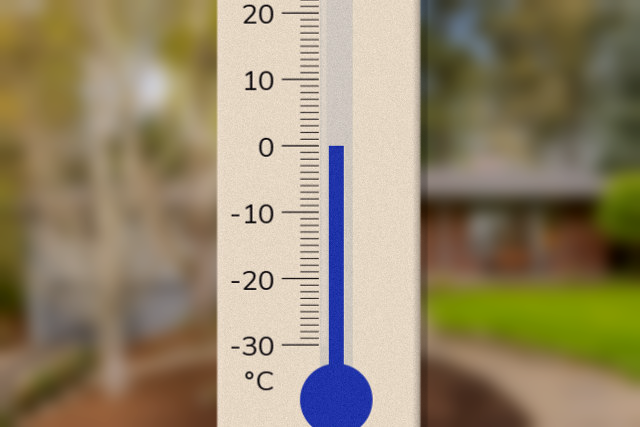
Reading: 0; °C
